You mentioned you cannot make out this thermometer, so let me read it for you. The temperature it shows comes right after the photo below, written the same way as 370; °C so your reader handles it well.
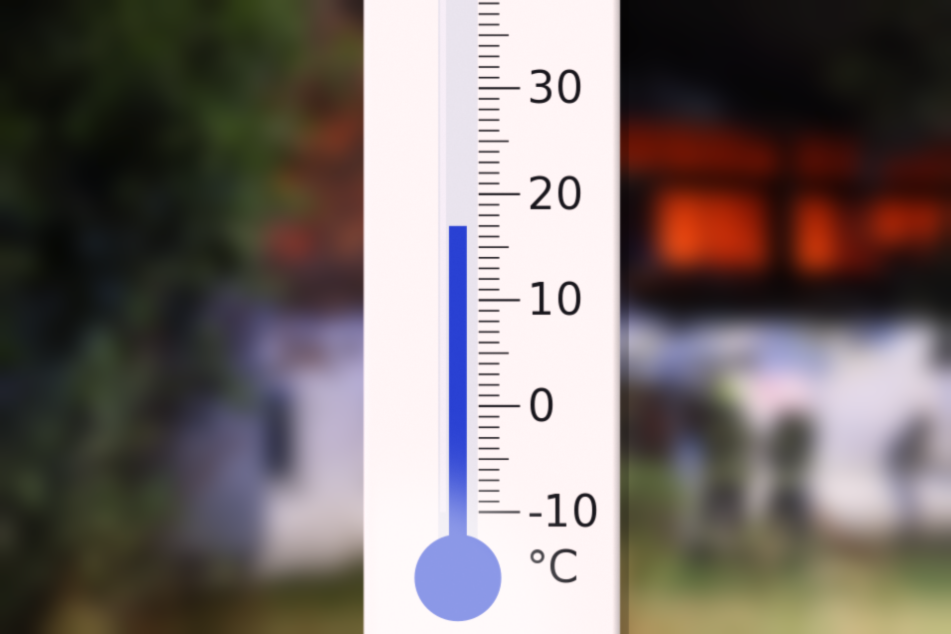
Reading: 17; °C
